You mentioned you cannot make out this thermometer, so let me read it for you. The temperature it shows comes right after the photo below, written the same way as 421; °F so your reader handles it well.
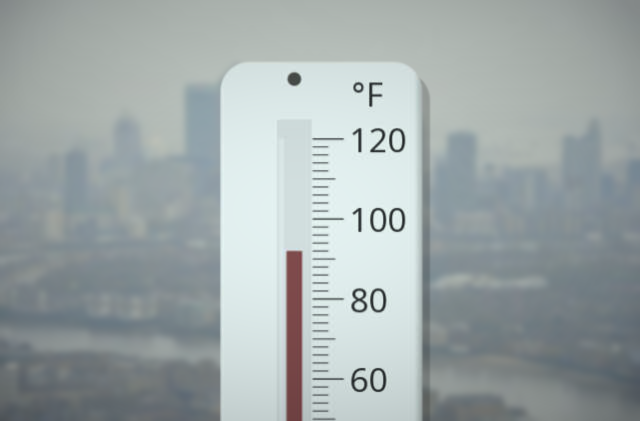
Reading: 92; °F
